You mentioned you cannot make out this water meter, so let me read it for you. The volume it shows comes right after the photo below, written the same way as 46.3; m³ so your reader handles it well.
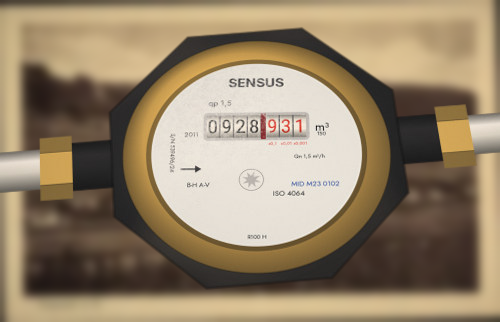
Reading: 928.931; m³
